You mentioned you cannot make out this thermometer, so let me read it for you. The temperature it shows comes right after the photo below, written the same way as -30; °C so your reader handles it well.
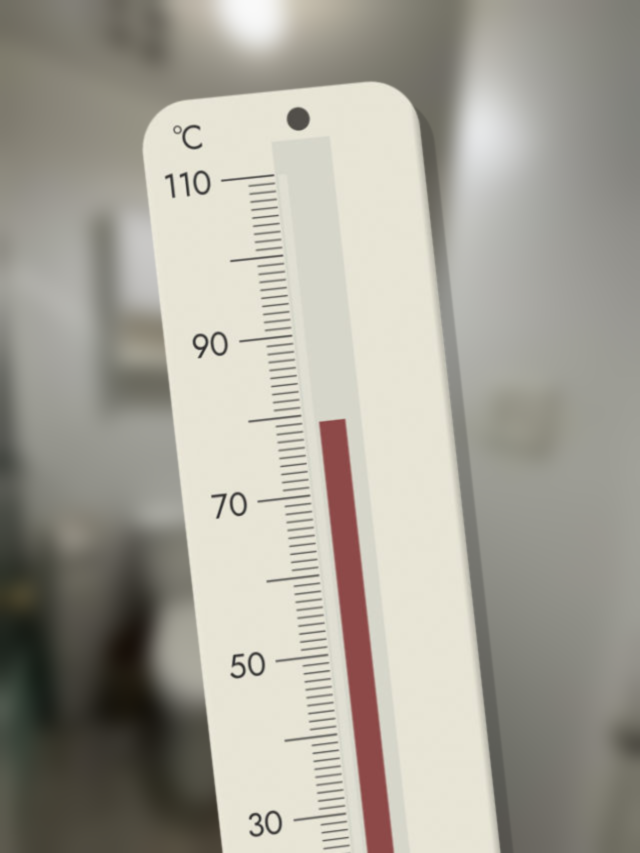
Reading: 79; °C
